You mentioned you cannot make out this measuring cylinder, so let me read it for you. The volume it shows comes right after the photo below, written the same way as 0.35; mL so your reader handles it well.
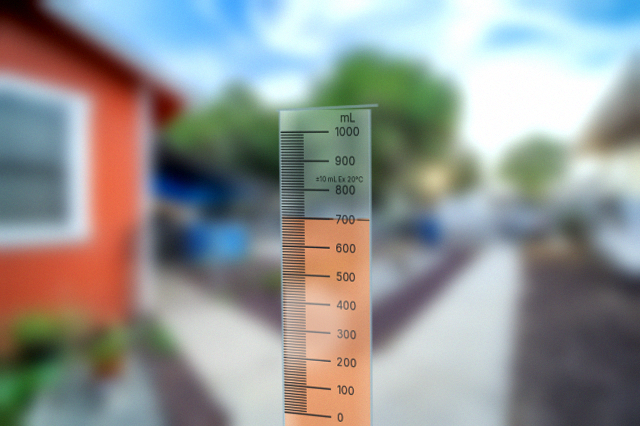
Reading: 700; mL
